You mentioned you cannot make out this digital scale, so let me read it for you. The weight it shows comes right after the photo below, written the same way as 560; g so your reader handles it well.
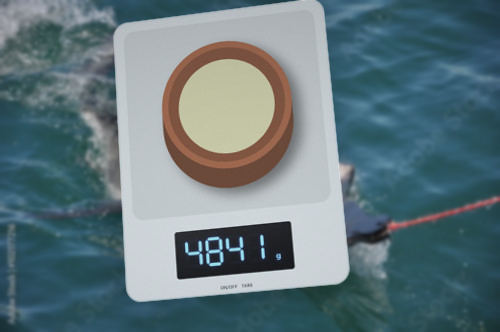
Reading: 4841; g
